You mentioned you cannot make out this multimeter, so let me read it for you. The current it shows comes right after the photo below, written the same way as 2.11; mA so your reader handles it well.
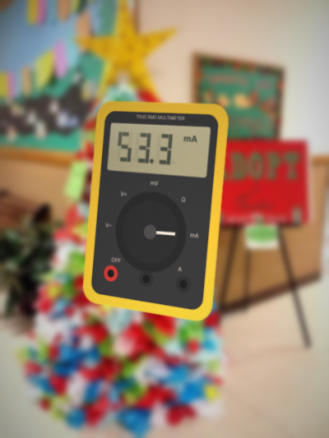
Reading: 53.3; mA
